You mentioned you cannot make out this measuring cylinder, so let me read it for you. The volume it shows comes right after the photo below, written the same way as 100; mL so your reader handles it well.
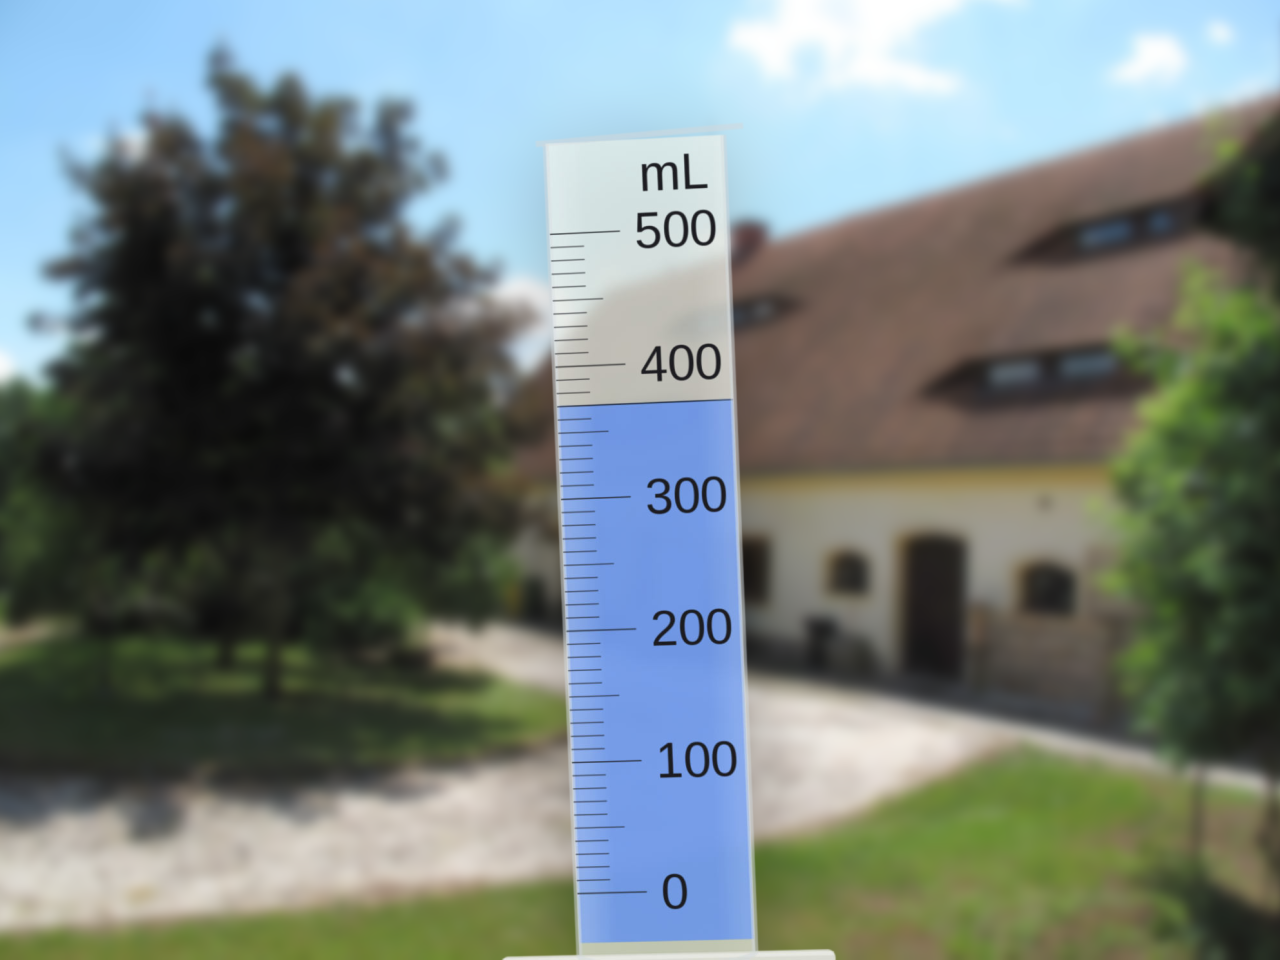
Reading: 370; mL
